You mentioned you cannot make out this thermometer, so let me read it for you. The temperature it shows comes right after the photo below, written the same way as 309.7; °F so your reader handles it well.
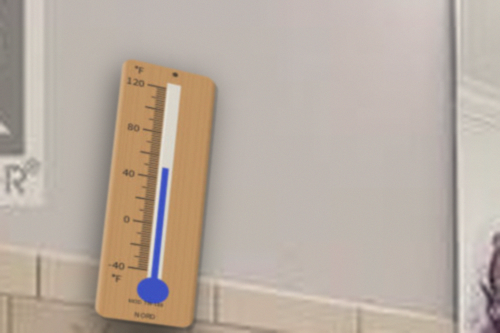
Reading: 50; °F
